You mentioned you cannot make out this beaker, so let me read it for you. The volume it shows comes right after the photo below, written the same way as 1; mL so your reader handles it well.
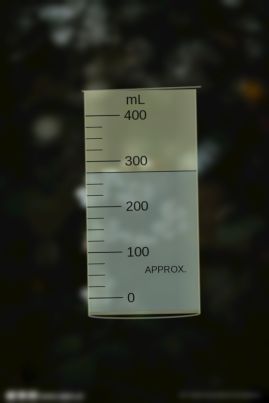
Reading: 275; mL
